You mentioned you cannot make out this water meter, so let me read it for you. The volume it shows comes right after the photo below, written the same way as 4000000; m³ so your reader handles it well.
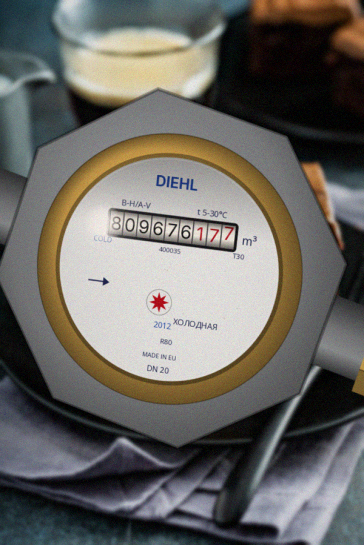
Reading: 809676.177; m³
